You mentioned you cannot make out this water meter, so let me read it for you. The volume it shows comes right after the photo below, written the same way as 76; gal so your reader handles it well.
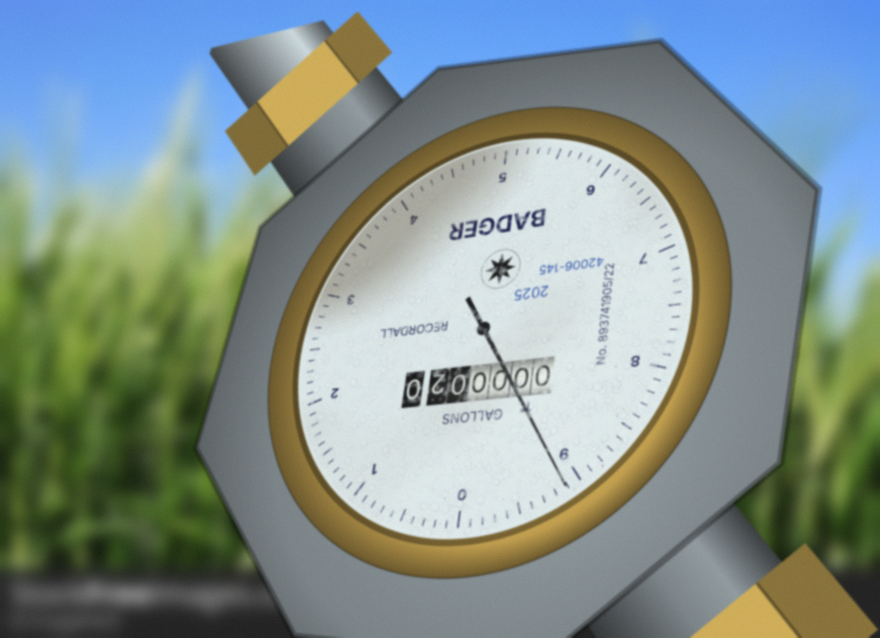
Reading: 19.1; gal
